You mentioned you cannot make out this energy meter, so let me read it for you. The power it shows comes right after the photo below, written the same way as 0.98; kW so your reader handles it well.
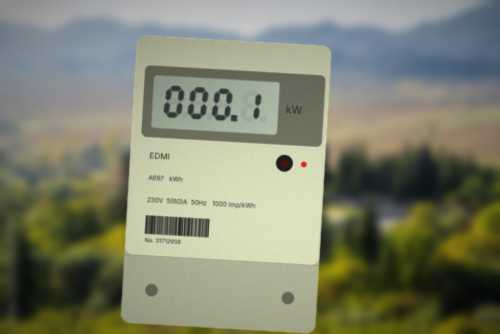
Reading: 0.1; kW
